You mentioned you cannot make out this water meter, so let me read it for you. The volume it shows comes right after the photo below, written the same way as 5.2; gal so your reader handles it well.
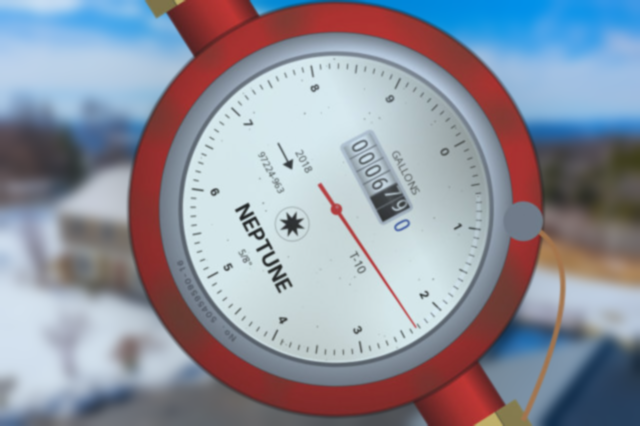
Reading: 6792.3; gal
